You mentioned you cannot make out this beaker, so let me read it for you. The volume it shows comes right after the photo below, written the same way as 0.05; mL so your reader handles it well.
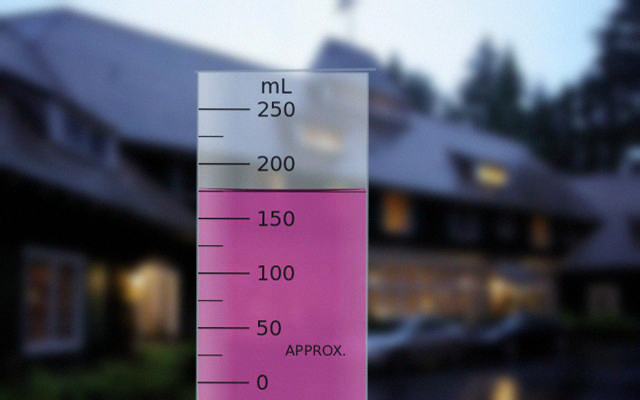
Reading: 175; mL
